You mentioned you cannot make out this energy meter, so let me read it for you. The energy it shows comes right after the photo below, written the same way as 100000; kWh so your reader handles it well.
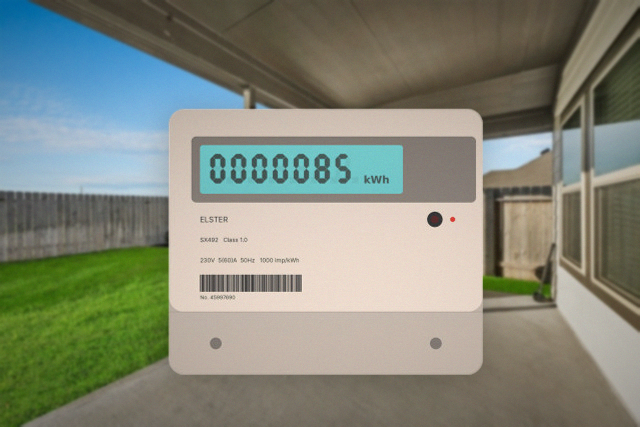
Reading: 85; kWh
